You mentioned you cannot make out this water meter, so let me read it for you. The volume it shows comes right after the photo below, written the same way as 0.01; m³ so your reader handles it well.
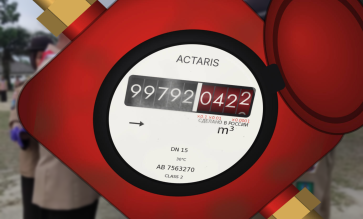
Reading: 99792.0422; m³
